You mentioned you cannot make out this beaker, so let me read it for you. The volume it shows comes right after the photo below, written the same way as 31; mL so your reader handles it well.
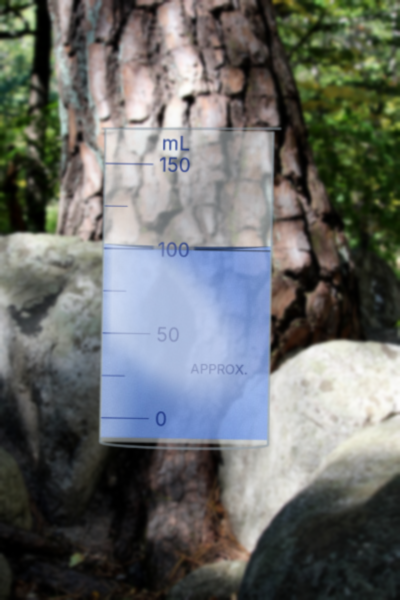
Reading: 100; mL
